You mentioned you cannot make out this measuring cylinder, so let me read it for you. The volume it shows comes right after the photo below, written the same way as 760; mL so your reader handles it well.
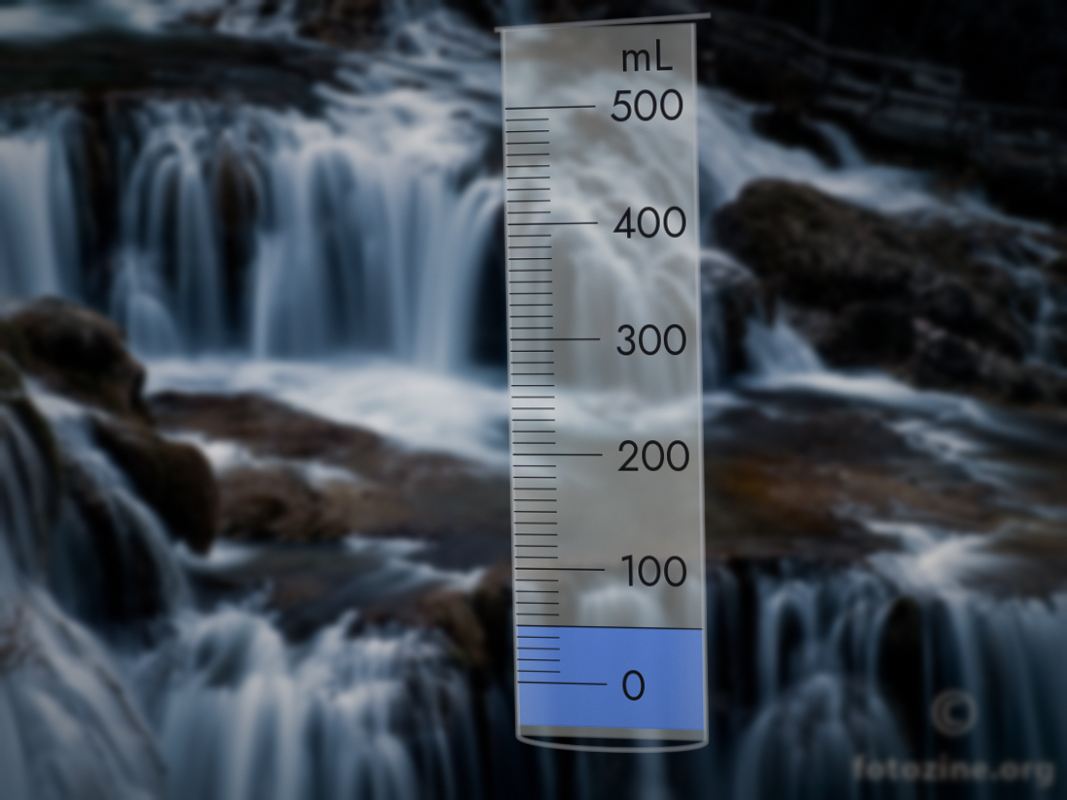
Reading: 50; mL
